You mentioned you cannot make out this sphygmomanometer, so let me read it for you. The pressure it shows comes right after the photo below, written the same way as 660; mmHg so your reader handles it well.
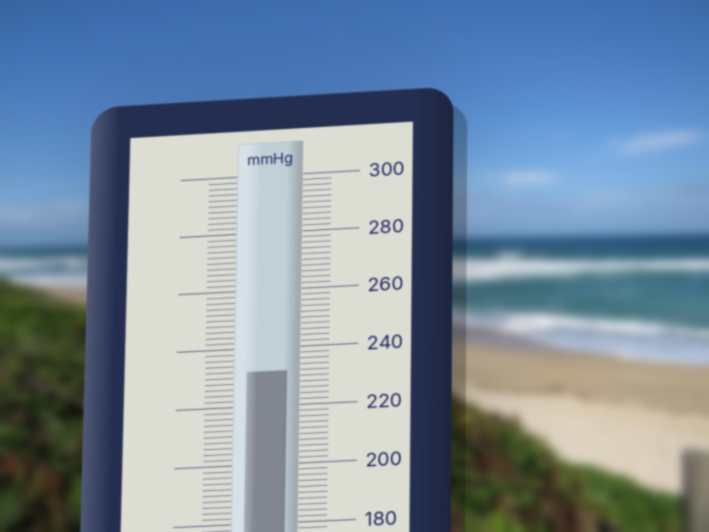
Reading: 232; mmHg
